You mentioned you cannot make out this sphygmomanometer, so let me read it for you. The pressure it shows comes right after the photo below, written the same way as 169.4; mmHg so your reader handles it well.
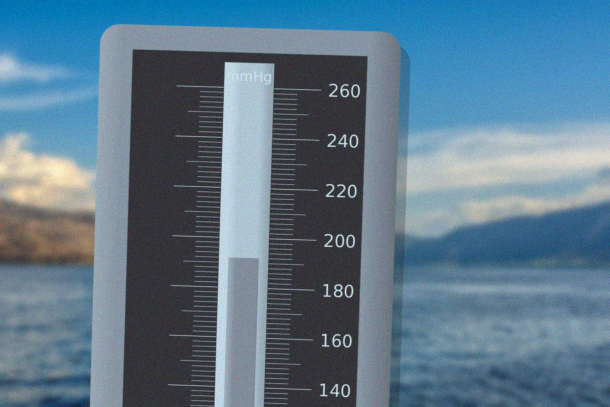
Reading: 192; mmHg
